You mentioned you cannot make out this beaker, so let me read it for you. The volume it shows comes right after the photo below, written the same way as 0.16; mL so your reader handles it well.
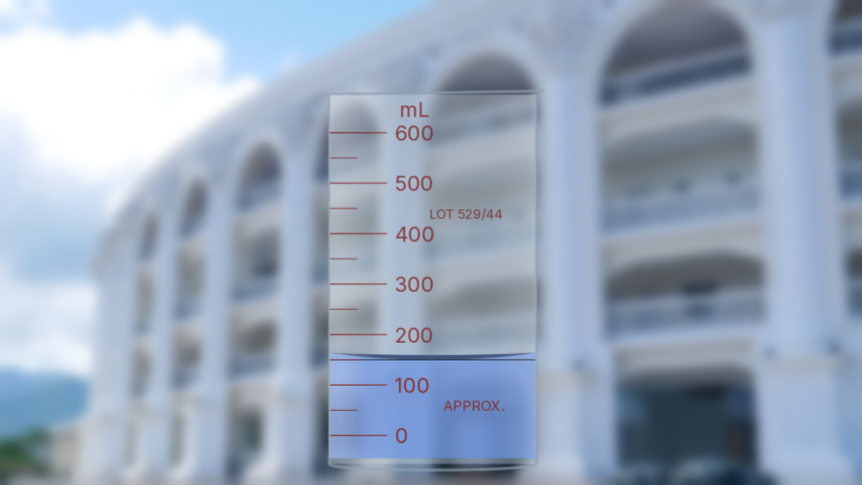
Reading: 150; mL
